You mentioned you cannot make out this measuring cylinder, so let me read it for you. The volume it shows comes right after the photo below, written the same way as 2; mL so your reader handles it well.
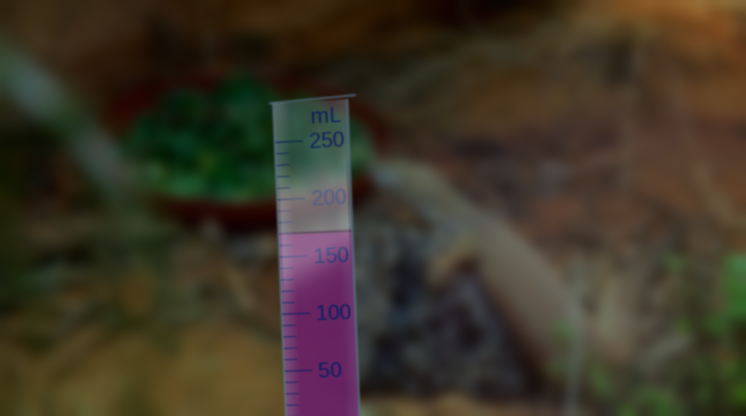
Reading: 170; mL
